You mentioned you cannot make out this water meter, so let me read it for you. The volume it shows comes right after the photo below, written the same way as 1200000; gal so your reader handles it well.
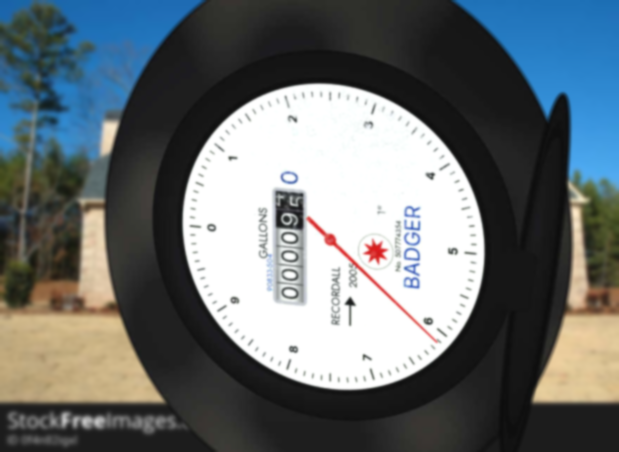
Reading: 946.1; gal
